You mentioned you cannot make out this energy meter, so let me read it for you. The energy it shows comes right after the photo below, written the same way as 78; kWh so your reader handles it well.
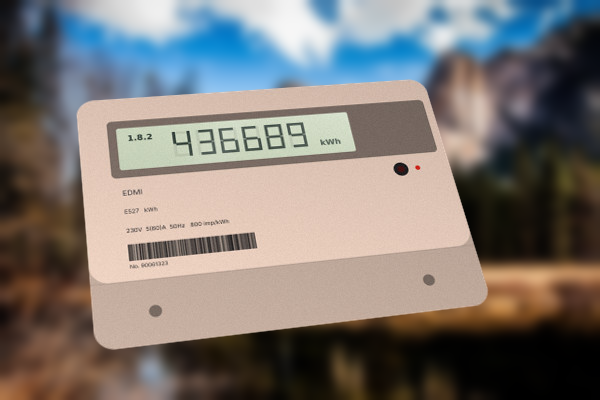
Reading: 436689; kWh
